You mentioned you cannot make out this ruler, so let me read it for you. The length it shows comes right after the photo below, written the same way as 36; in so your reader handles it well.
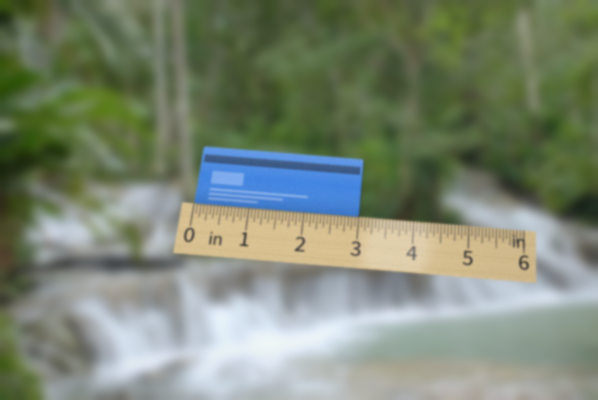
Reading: 3; in
